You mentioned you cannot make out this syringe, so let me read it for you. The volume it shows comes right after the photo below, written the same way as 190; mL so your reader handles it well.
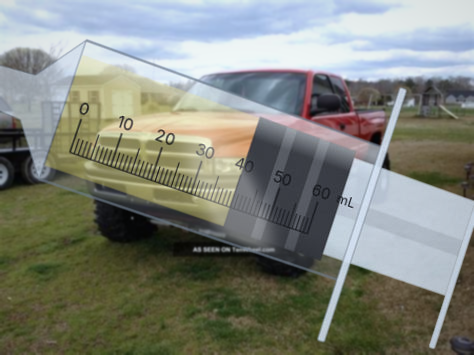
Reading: 40; mL
